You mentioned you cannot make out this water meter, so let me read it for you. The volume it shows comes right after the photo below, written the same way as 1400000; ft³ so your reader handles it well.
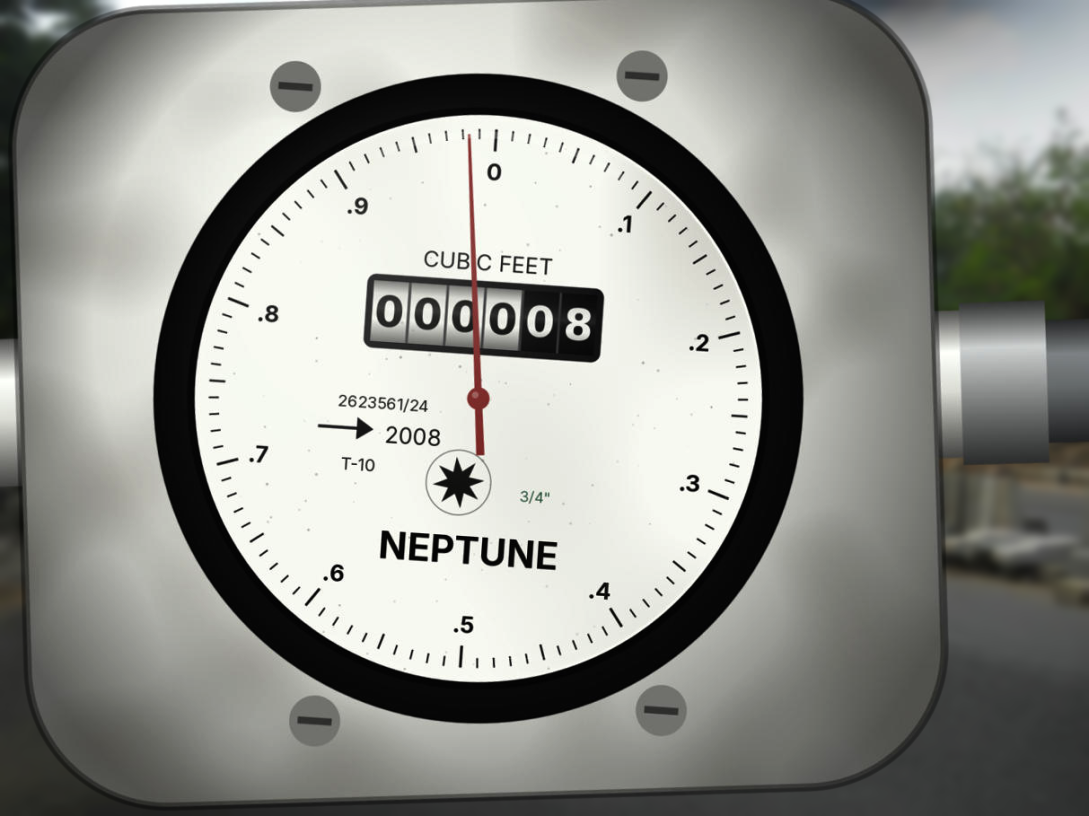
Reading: 7.98; ft³
